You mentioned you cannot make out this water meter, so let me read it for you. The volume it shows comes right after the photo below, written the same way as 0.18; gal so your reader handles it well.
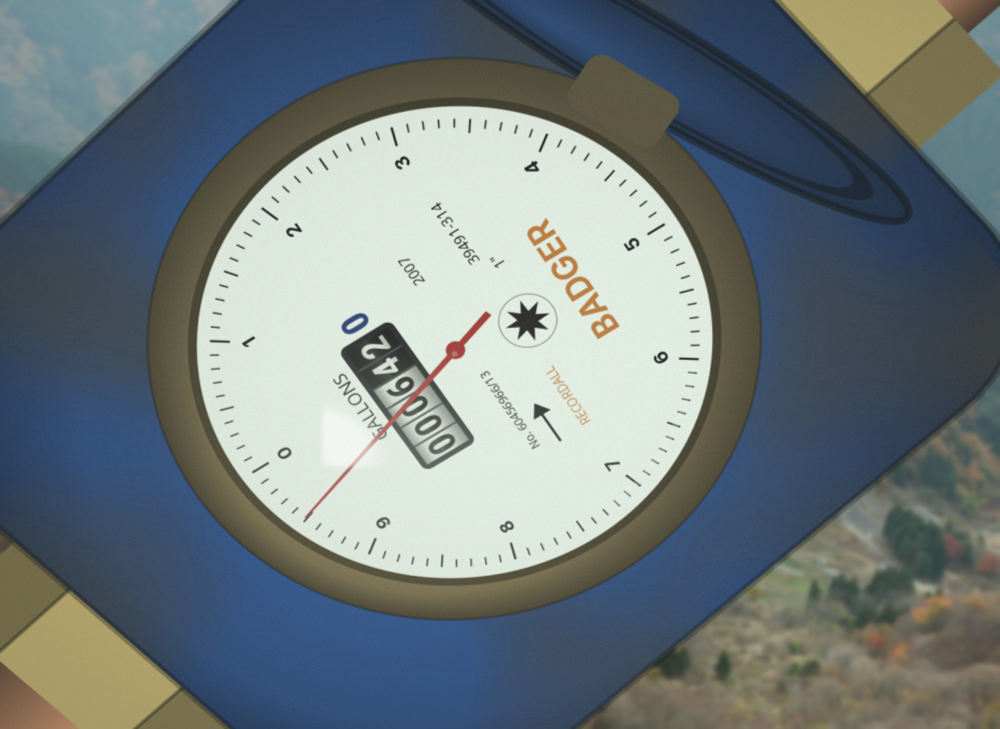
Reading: 6419.5; gal
